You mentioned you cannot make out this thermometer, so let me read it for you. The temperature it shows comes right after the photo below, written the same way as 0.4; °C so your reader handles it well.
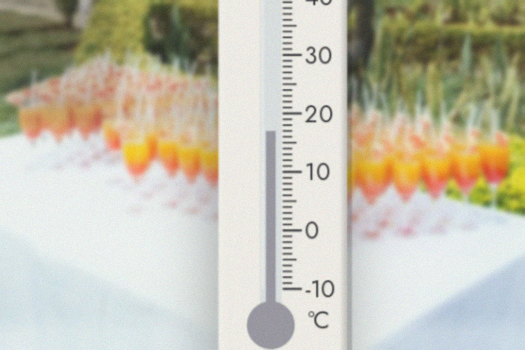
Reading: 17; °C
